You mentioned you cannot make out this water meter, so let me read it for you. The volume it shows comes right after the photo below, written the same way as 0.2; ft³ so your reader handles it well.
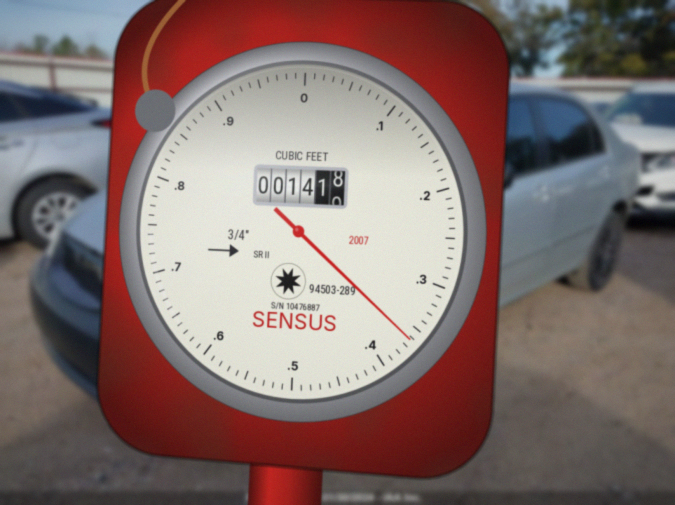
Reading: 1418.36; ft³
